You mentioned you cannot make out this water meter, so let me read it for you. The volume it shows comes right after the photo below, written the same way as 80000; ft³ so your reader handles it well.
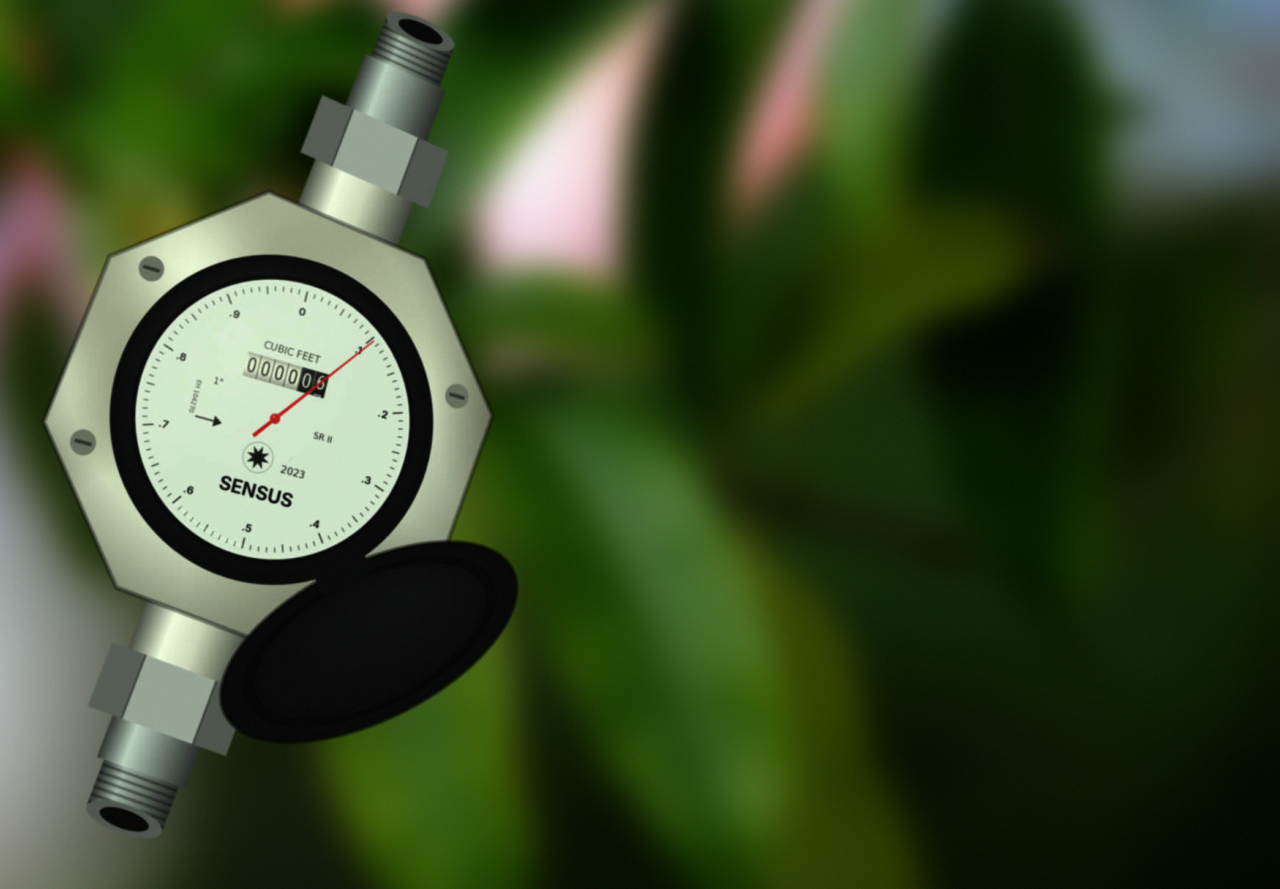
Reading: 6.10; ft³
